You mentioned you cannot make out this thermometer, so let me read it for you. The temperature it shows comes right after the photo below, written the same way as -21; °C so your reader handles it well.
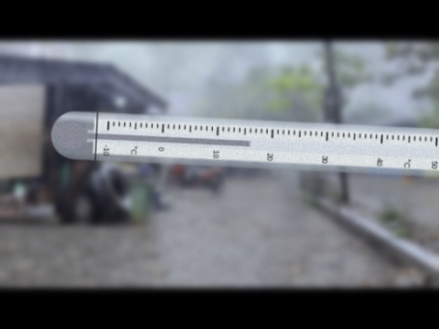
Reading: 16; °C
